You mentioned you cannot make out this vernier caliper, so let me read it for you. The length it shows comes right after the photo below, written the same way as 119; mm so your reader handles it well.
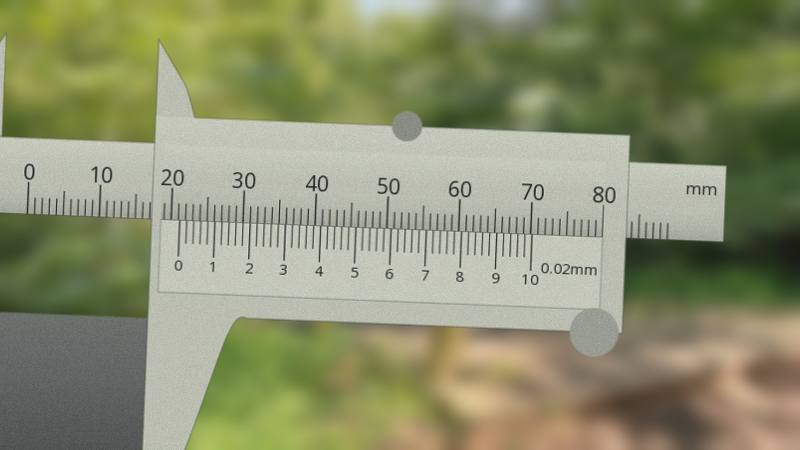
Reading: 21.2; mm
